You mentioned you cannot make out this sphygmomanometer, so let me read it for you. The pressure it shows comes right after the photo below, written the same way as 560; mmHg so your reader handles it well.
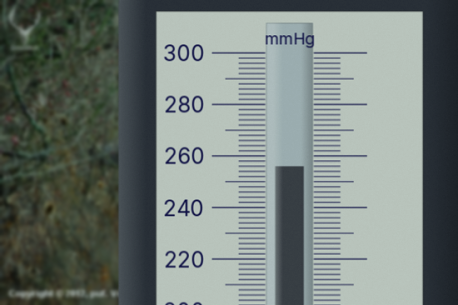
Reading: 256; mmHg
